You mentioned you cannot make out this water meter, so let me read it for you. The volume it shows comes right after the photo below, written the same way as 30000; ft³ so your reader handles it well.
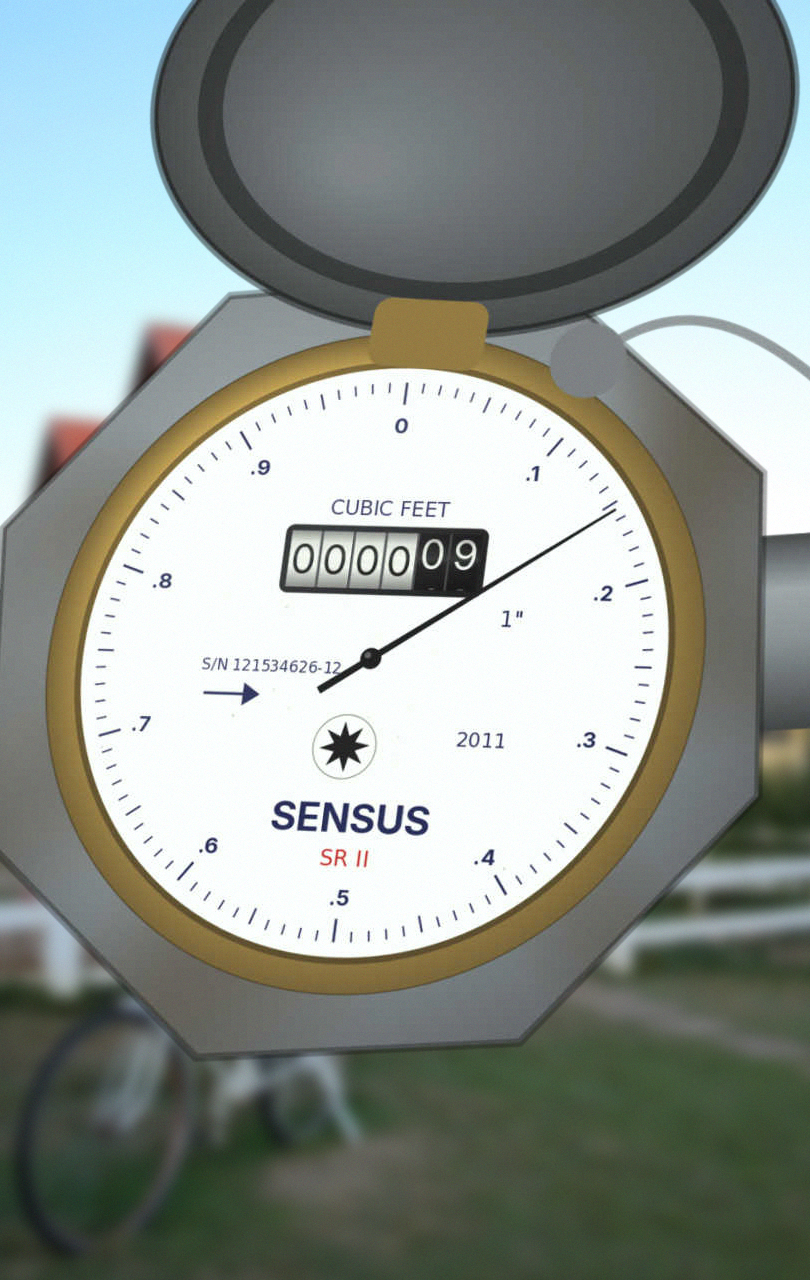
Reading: 9.15; ft³
